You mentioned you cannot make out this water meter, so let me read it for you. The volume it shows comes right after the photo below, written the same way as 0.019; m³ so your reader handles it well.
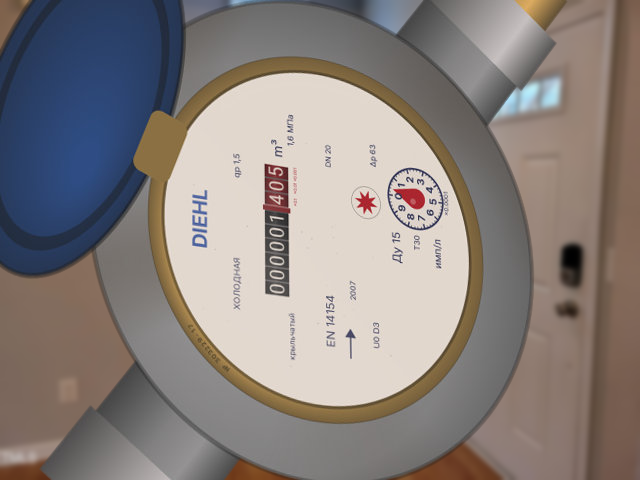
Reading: 1.4050; m³
